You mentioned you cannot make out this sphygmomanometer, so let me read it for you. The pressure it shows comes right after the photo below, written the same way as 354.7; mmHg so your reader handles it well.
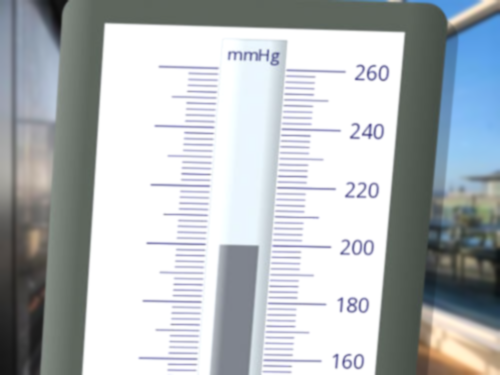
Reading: 200; mmHg
